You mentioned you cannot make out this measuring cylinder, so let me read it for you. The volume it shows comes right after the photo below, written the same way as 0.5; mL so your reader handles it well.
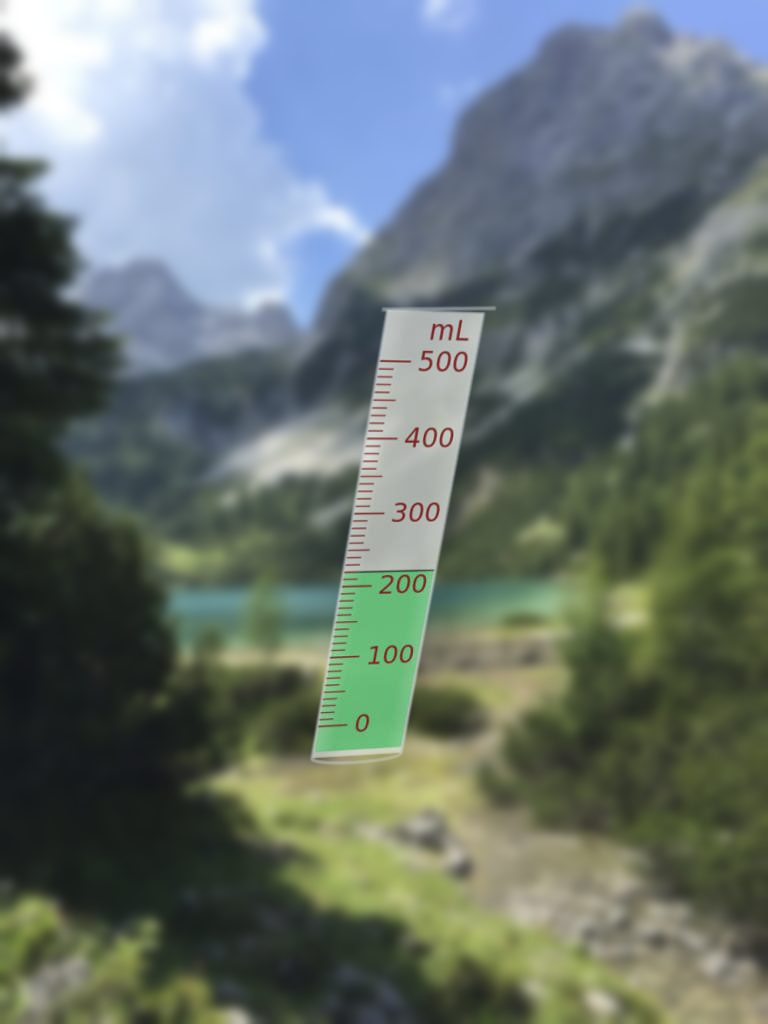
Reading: 220; mL
